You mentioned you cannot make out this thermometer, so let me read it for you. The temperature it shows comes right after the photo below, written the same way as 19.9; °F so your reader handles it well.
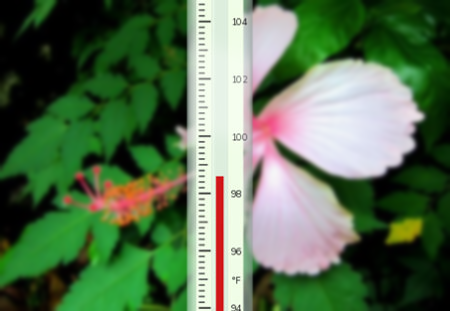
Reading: 98.6; °F
